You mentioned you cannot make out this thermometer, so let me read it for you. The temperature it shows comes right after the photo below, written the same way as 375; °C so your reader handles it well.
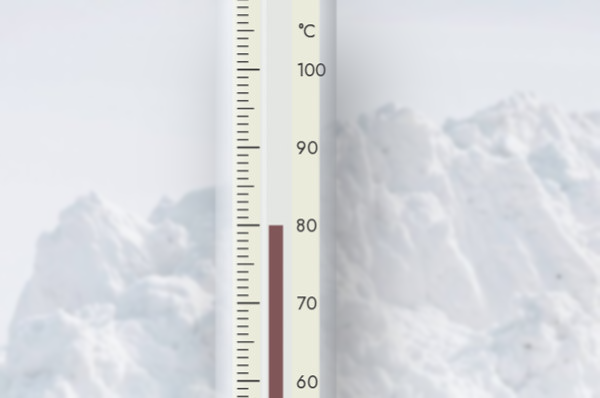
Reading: 80; °C
